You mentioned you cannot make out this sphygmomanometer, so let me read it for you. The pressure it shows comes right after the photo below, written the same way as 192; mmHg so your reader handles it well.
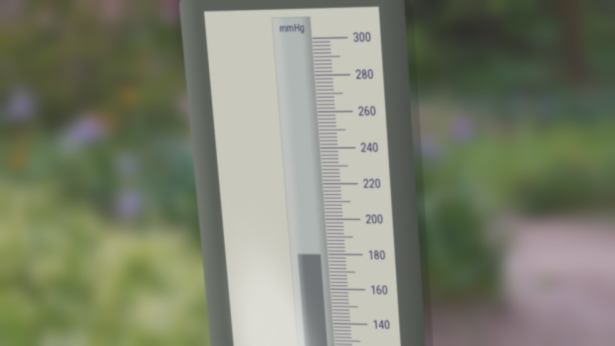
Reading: 180; mmHg
